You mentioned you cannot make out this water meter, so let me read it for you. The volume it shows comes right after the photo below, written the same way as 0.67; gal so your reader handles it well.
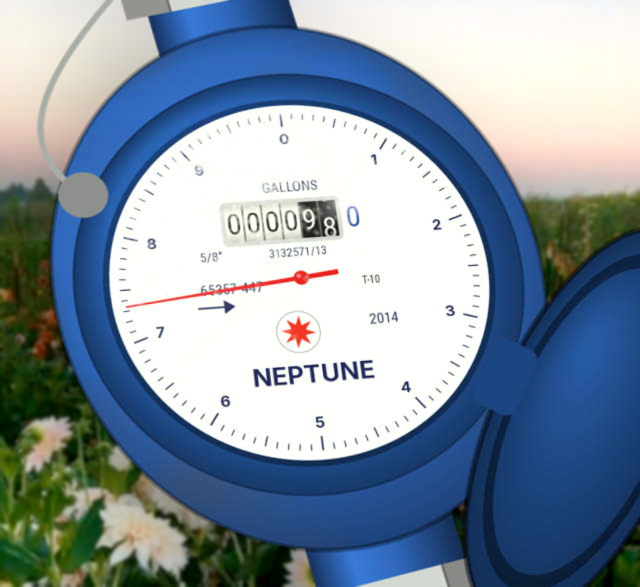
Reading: 977.3; gal
